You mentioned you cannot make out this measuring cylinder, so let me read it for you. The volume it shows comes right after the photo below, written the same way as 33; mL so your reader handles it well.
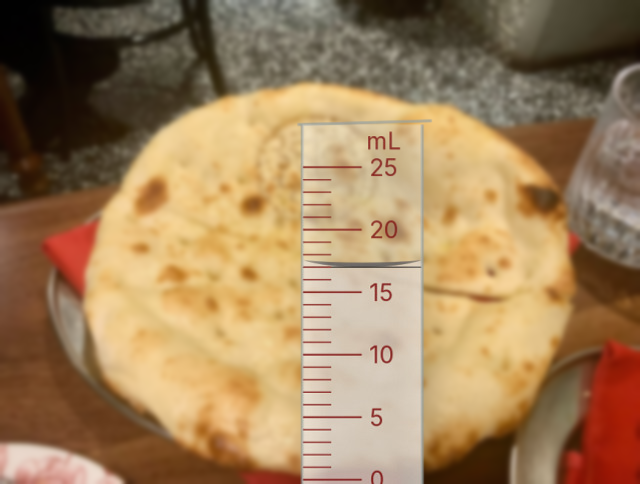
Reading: 17; mL
